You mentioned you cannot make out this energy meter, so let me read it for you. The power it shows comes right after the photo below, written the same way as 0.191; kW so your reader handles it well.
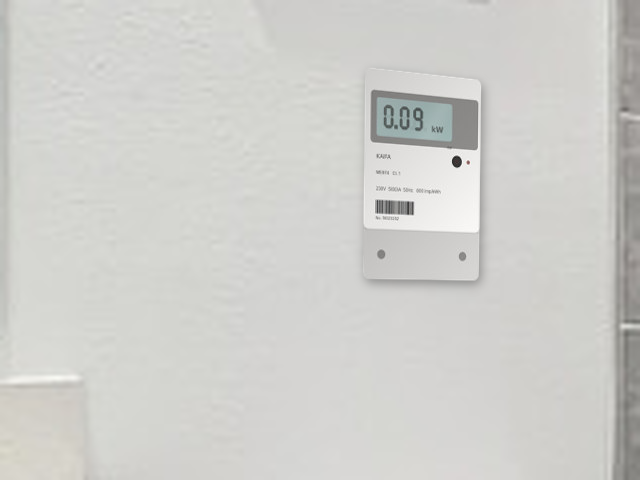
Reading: 0.09; kW
